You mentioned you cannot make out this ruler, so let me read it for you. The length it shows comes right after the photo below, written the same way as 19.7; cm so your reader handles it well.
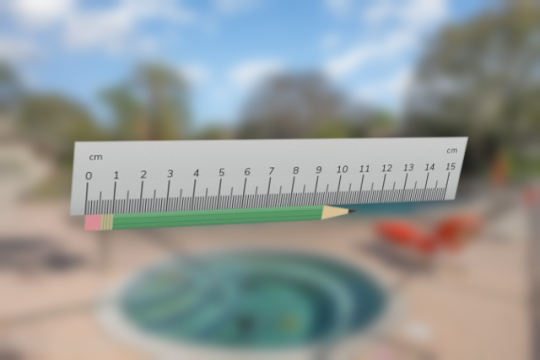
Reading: 11; cm
